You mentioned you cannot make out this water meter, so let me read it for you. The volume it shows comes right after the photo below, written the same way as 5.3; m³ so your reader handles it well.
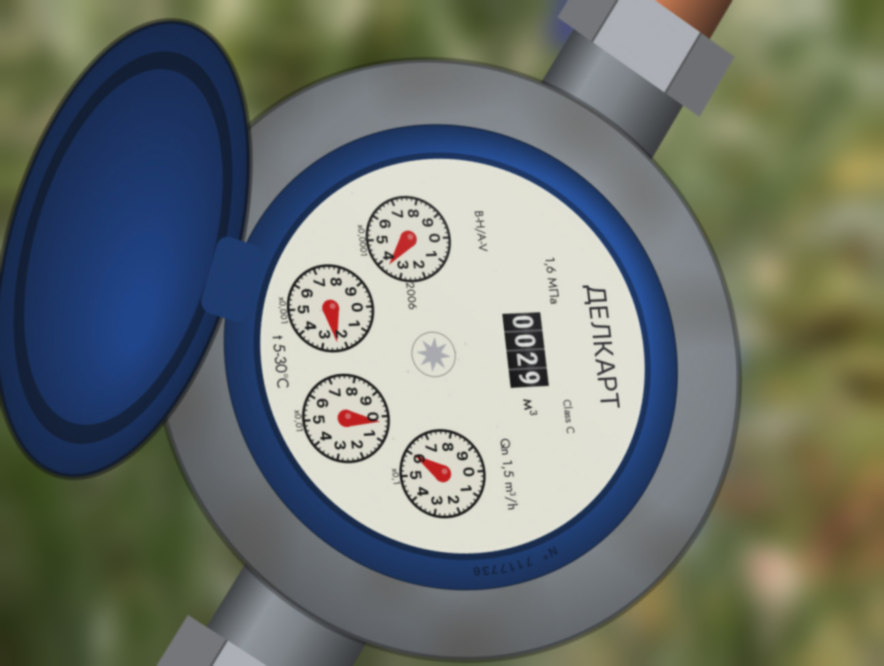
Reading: 29.6023; m³
